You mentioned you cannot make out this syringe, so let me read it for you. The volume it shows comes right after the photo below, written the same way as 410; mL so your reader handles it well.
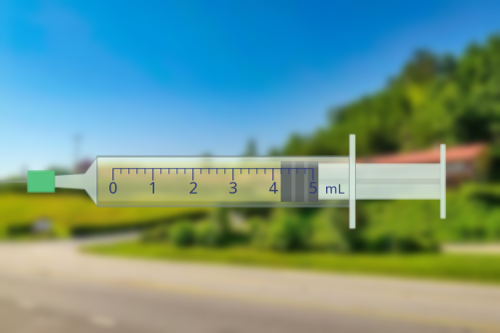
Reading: 4.2; mL
